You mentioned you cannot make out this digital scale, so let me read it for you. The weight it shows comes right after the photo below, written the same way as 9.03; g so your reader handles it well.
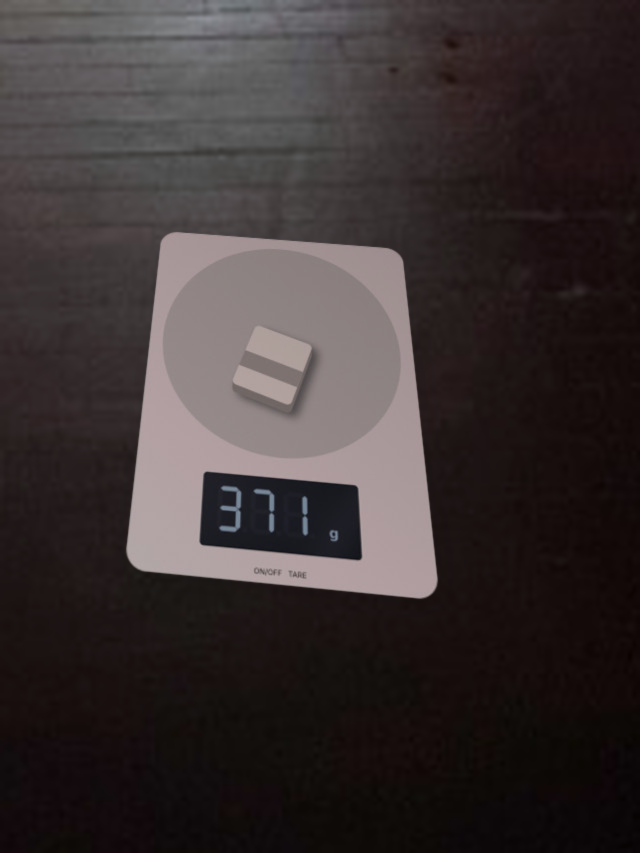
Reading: 371; g
